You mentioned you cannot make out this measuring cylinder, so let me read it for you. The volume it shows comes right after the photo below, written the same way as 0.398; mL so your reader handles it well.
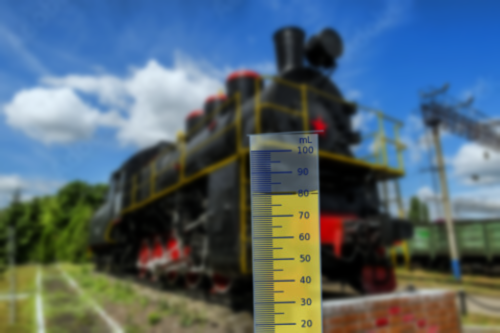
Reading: 80; mL
